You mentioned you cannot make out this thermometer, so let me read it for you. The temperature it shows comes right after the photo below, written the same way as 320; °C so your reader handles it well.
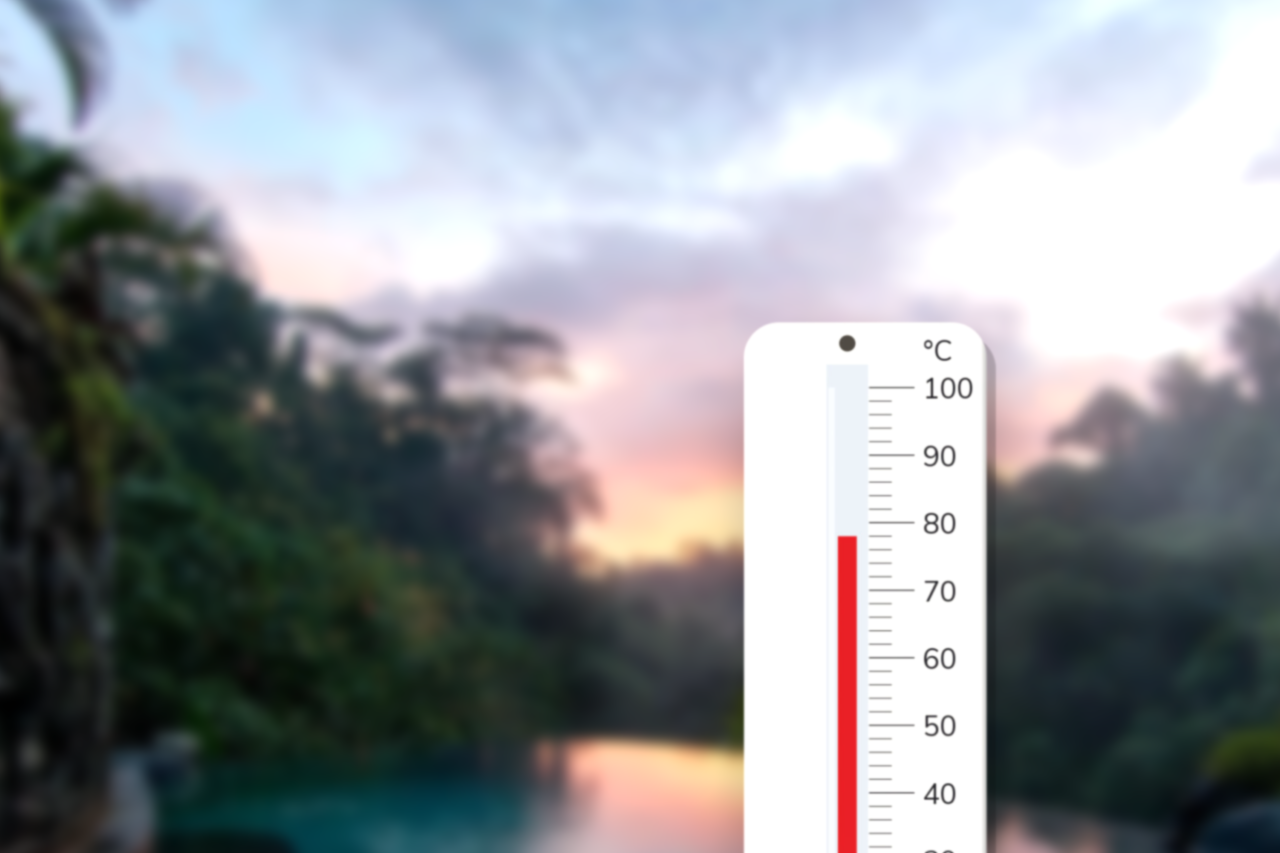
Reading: 78; °C
